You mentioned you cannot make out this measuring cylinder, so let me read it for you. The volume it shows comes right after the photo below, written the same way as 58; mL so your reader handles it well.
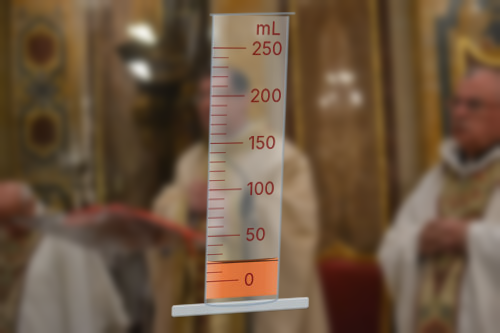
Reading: 20; mL
